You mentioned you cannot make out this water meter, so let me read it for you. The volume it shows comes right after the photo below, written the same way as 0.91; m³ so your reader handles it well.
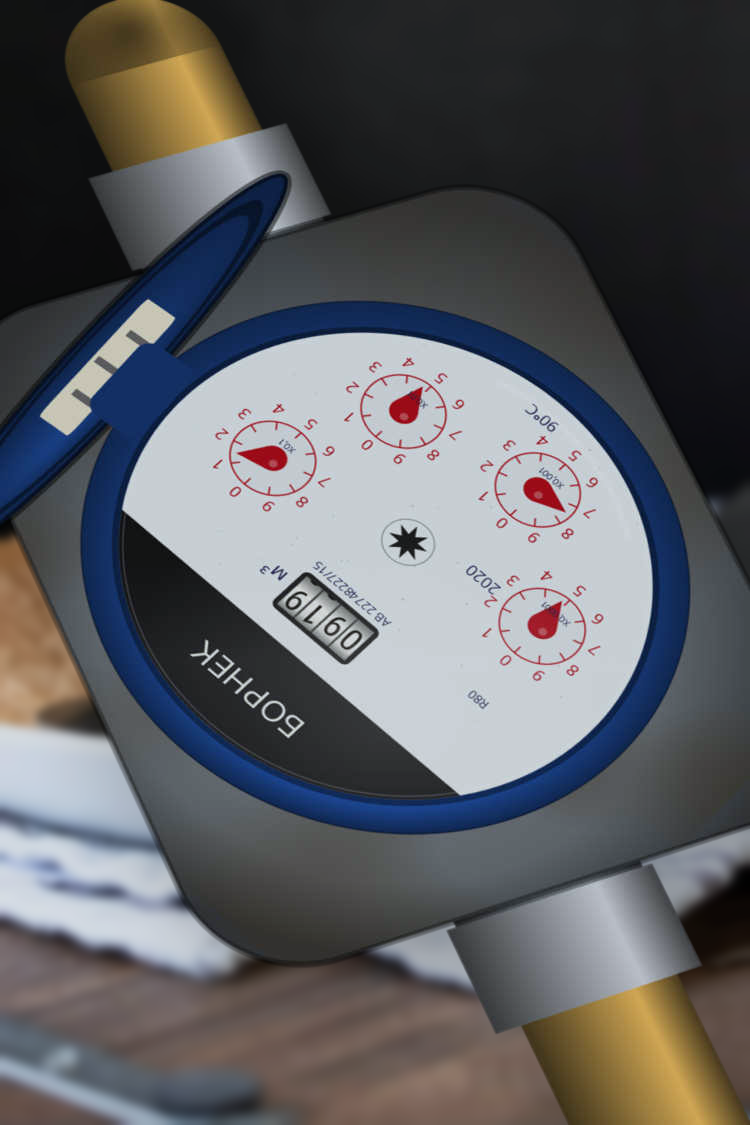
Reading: 919.1474; m³
